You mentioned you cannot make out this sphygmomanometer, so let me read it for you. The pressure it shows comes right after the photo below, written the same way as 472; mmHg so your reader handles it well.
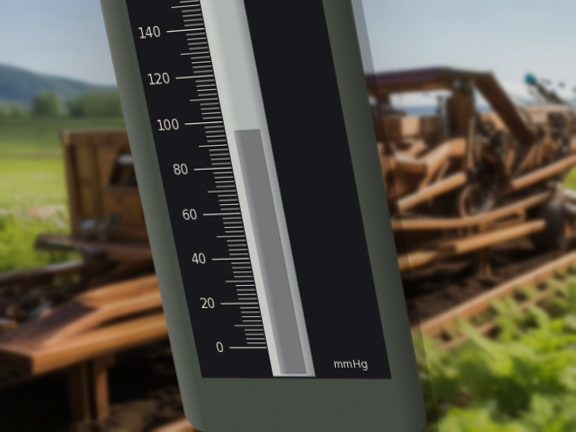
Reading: 96; mmHg
